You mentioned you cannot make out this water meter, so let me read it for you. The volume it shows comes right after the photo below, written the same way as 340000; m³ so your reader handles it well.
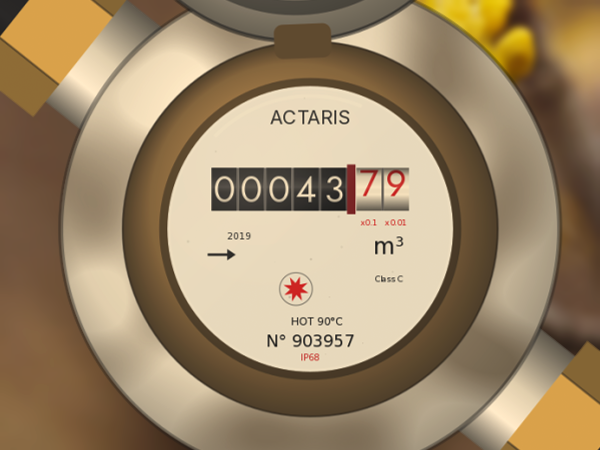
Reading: 43.79; m³
